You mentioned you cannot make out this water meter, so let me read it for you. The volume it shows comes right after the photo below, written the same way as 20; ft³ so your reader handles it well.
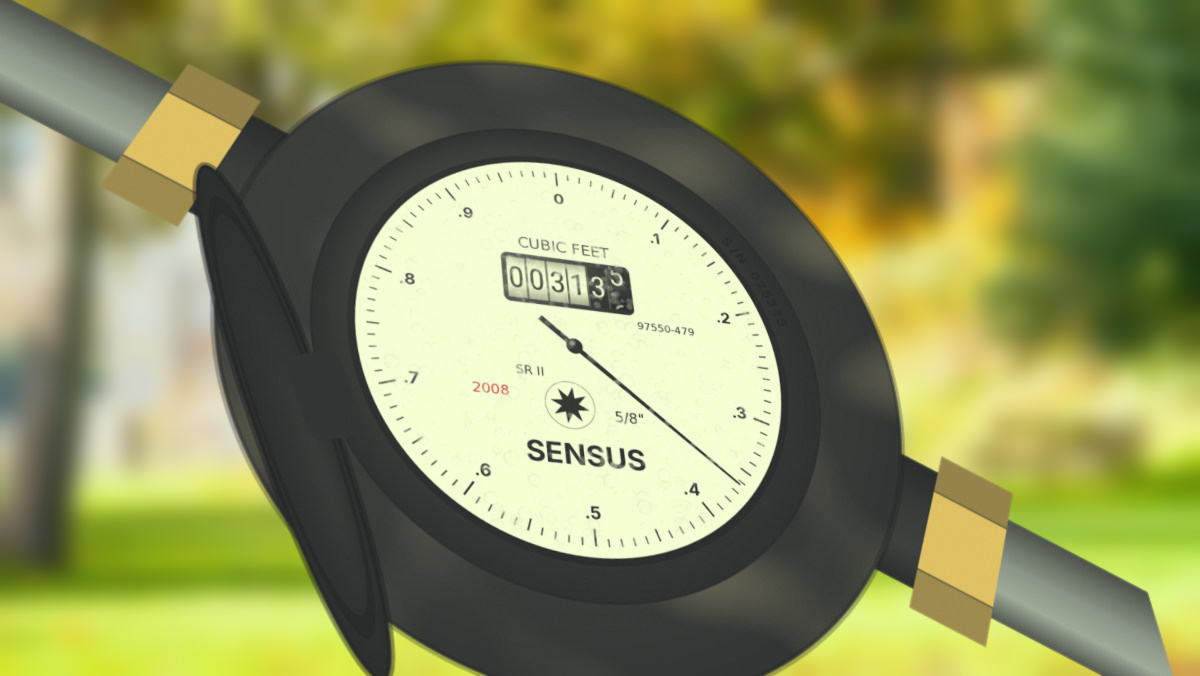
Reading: 3135.36; ft³
